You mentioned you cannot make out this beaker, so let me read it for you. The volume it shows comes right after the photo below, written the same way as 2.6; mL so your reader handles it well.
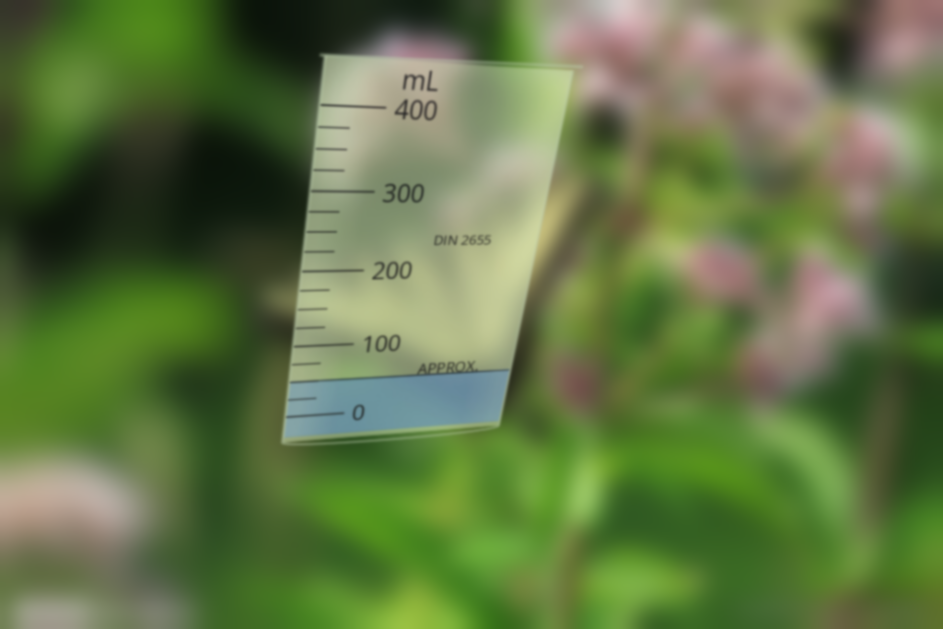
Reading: 50; mL
